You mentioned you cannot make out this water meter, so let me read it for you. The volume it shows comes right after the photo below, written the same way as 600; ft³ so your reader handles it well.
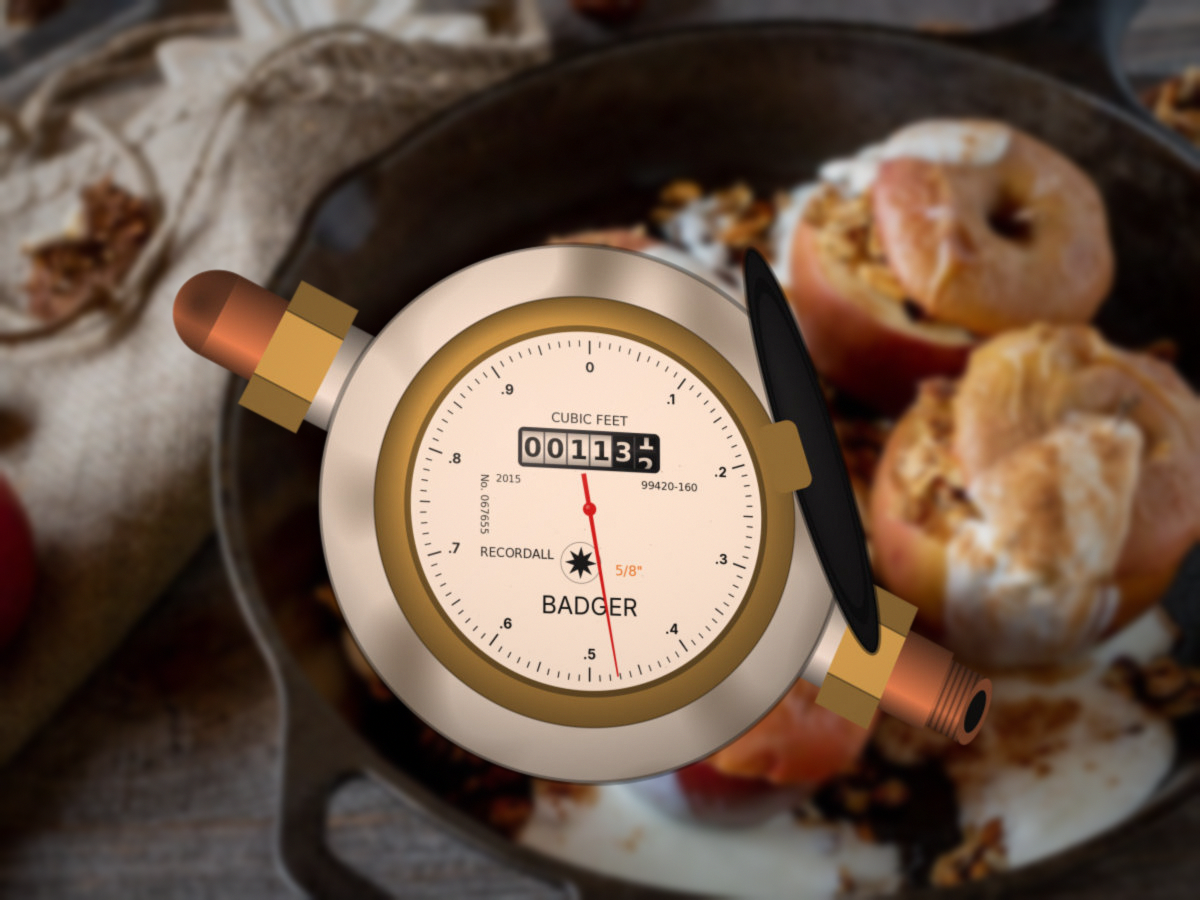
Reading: 1131.47; ft³
